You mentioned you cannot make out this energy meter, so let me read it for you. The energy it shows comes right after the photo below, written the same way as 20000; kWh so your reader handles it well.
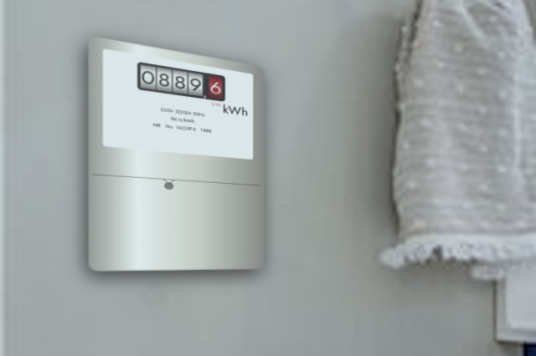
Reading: 889.6; kWh
